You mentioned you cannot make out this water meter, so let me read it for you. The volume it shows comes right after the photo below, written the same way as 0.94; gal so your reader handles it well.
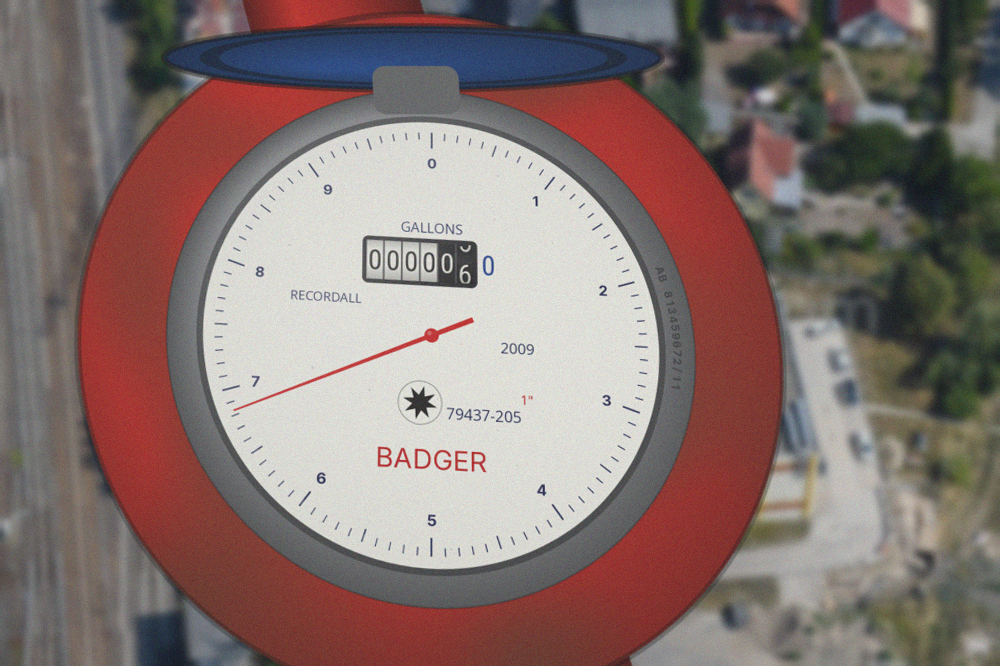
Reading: 56.8; gal
